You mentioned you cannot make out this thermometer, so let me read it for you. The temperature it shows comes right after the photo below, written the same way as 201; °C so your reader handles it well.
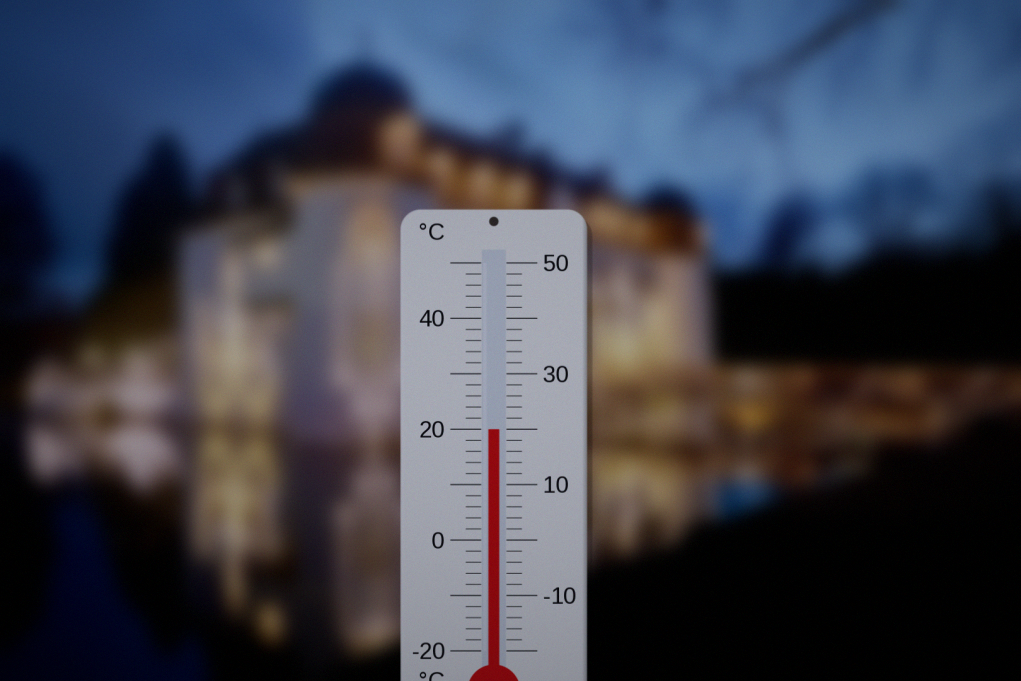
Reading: 20; °C
